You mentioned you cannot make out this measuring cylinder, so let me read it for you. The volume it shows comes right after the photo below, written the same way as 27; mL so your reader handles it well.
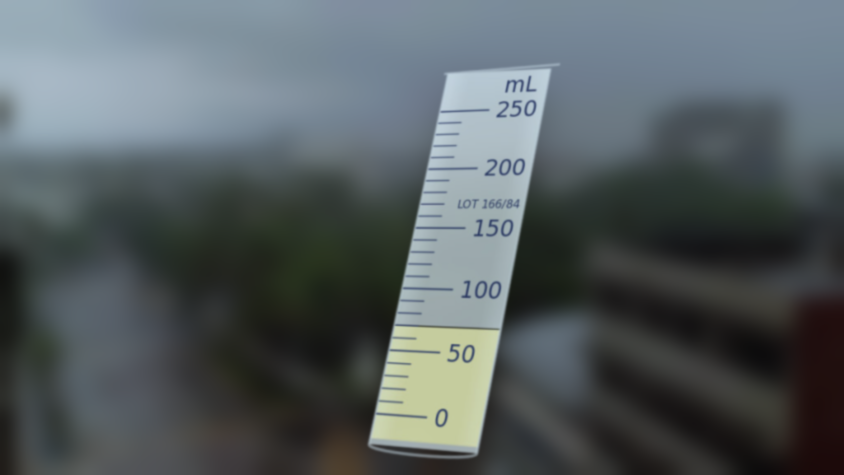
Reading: 70; mL
